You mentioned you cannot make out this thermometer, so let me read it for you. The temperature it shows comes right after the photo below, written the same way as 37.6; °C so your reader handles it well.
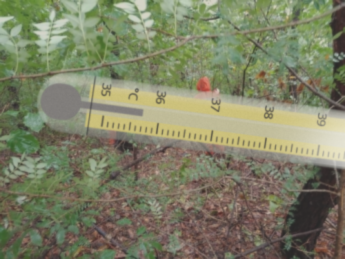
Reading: 35.7; °C
